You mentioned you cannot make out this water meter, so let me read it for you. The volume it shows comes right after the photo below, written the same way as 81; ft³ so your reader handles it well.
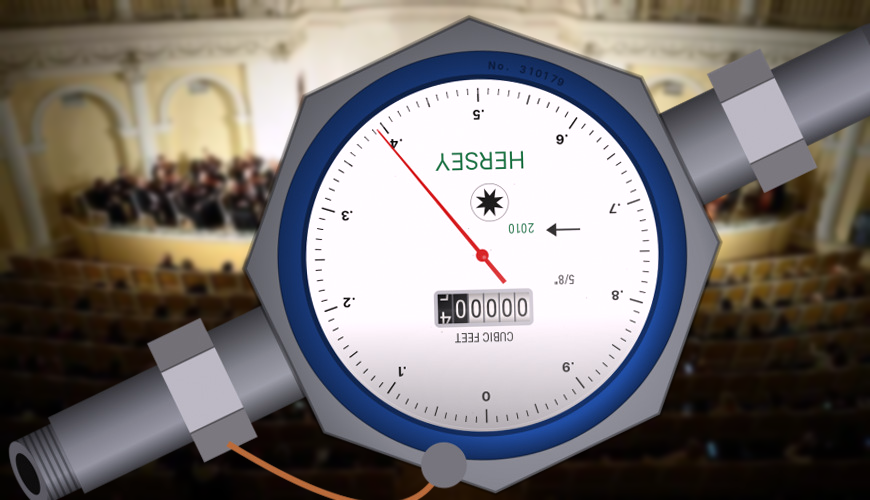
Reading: 4.39; ft³
